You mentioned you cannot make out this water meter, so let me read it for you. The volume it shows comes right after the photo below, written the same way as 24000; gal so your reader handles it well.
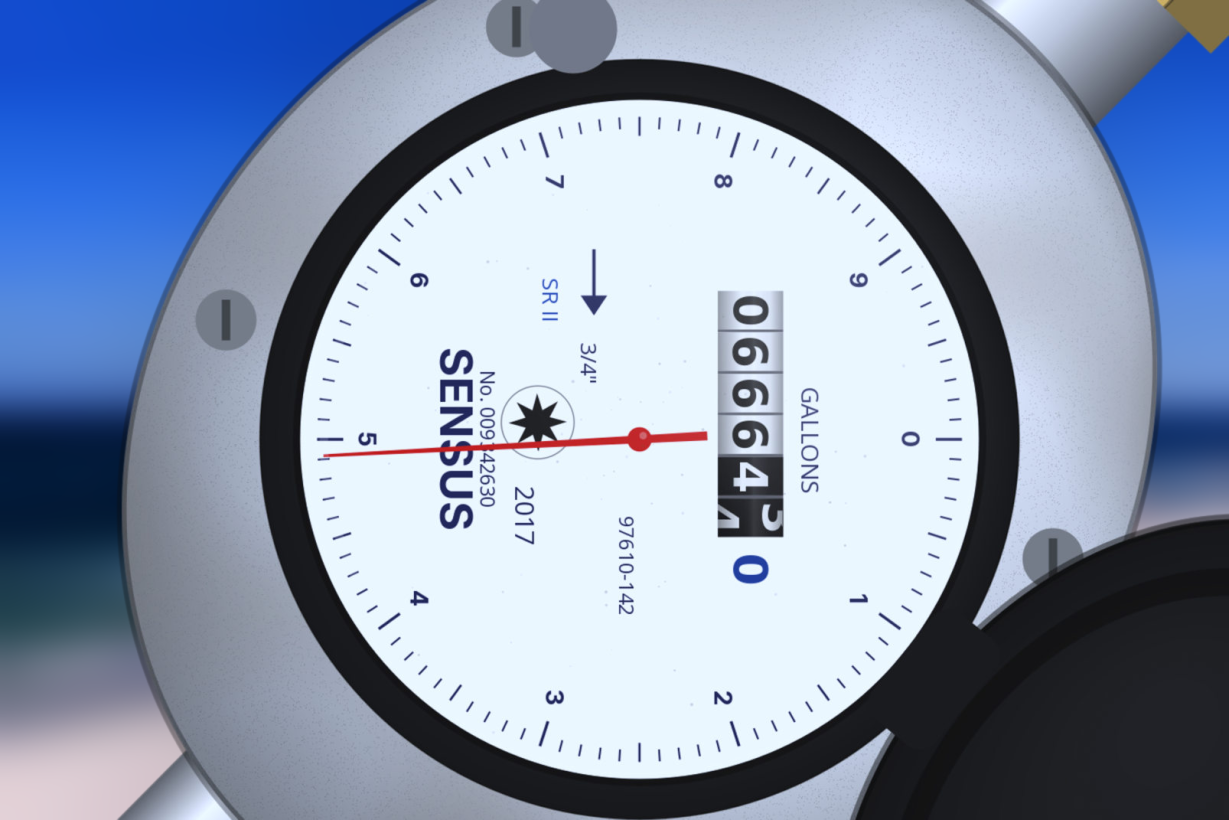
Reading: 666434.9; gal
